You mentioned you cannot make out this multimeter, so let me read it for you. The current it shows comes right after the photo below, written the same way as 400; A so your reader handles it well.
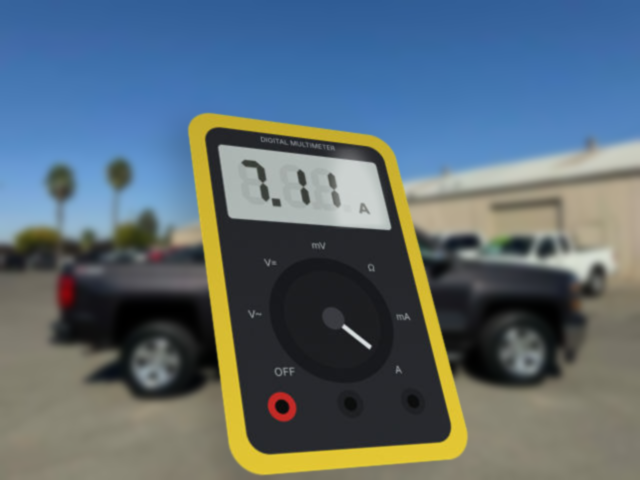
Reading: 7.11; A
